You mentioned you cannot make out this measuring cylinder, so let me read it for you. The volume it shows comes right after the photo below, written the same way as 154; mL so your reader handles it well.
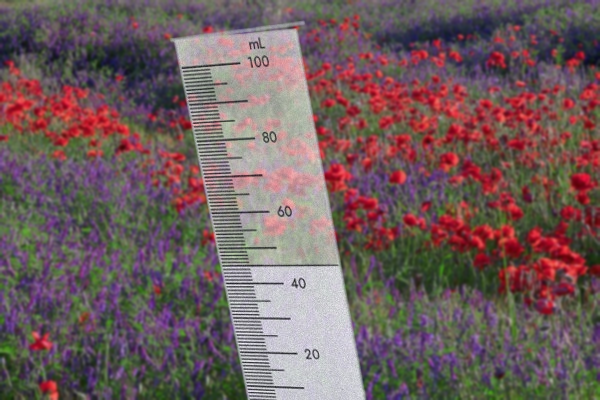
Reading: 45; mL
